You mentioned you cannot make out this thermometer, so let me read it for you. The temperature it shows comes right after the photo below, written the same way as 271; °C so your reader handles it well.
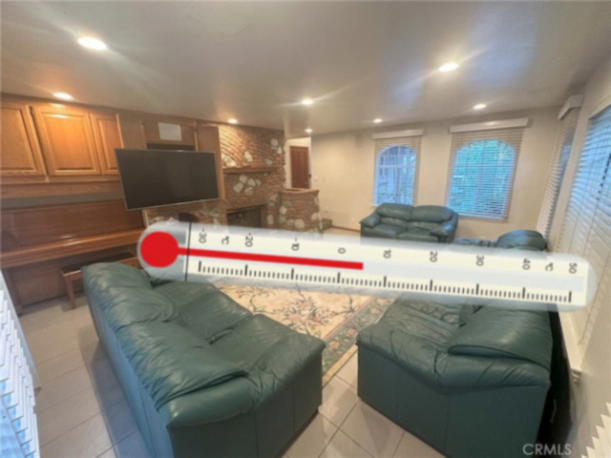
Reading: 5; °C
